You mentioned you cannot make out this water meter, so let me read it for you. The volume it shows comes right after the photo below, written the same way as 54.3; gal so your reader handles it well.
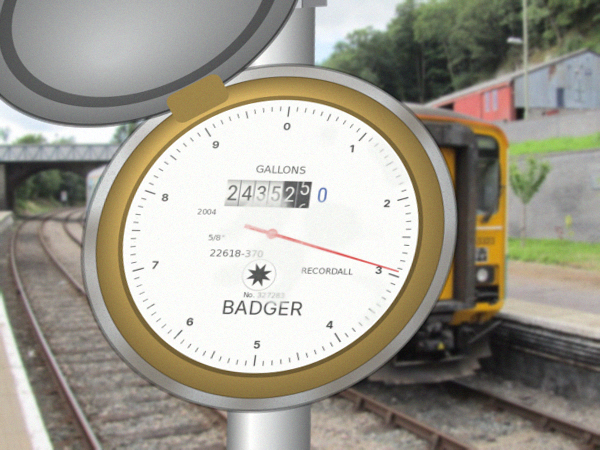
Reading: 2435252.9; gal
